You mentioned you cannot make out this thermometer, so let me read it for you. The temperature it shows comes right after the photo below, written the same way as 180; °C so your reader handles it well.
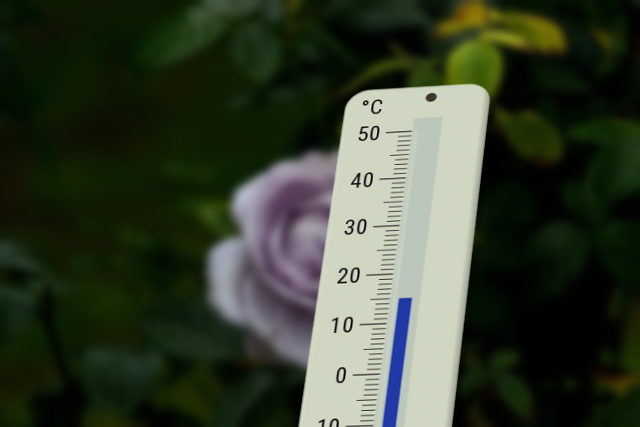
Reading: 15; °C
